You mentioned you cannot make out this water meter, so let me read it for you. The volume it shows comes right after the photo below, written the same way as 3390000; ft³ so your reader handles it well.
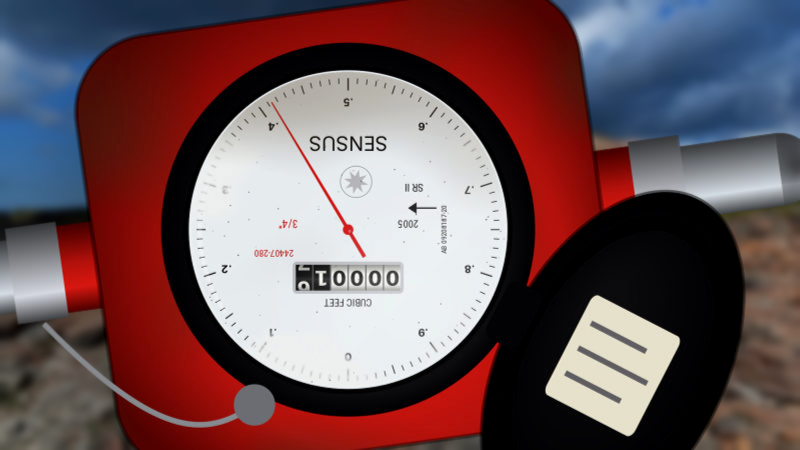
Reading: 16.41; ft³
